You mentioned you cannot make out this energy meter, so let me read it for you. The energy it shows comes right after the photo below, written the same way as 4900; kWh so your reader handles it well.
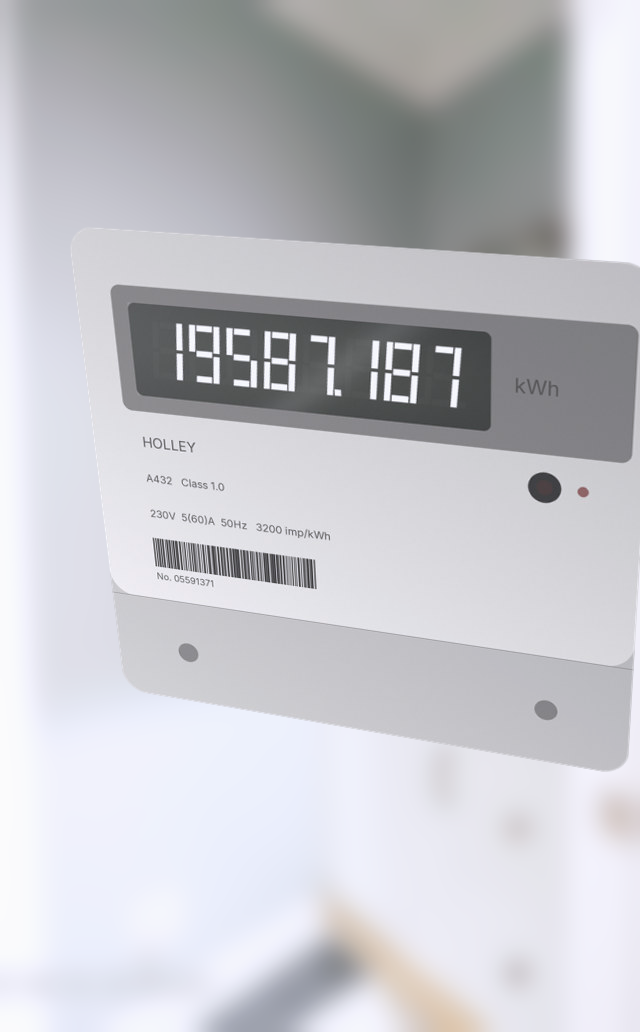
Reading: 19587.187; kWh
